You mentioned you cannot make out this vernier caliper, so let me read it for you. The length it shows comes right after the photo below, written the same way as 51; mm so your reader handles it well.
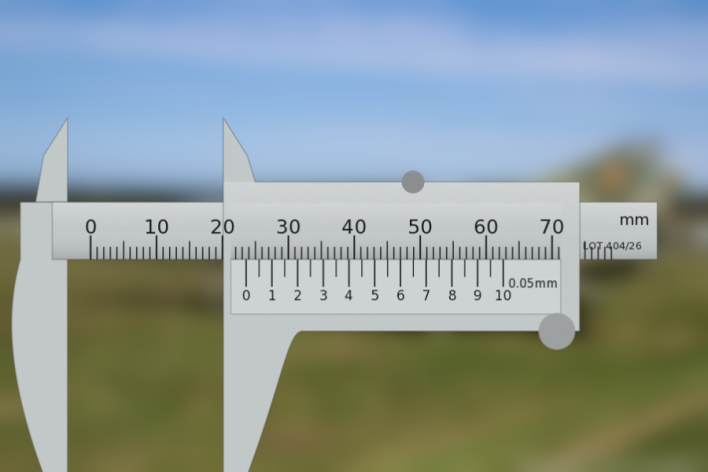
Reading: 23.6; mm
